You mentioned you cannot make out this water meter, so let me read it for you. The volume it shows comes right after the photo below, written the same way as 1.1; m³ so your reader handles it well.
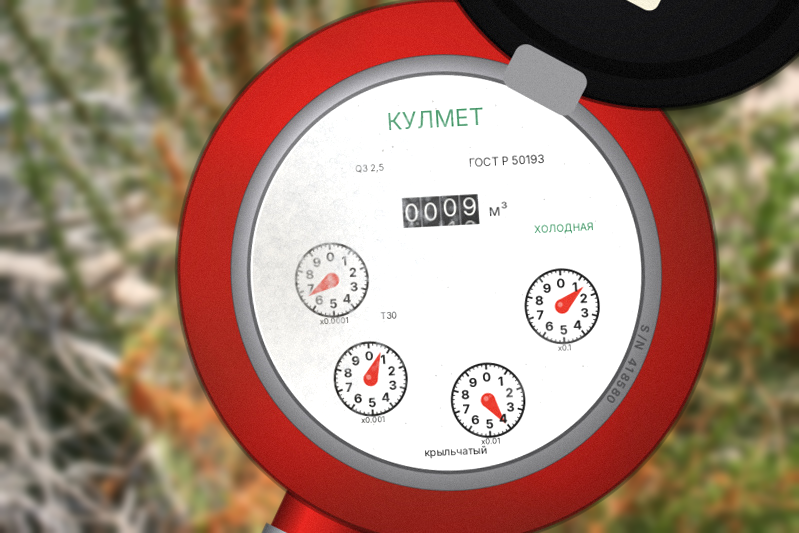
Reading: 9.1406; m³
